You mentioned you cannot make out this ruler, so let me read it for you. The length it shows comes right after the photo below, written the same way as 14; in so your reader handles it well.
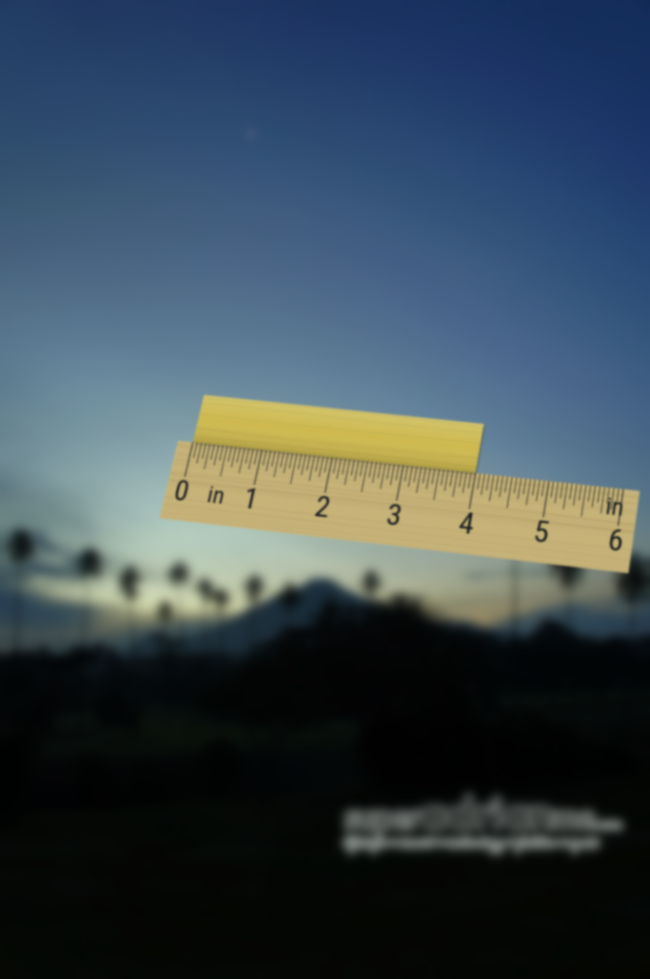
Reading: 4; in
